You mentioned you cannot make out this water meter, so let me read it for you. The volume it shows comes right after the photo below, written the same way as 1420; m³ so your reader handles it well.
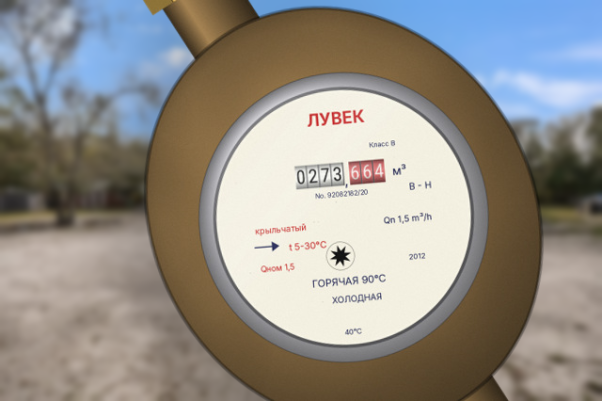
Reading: 273.664; m³
